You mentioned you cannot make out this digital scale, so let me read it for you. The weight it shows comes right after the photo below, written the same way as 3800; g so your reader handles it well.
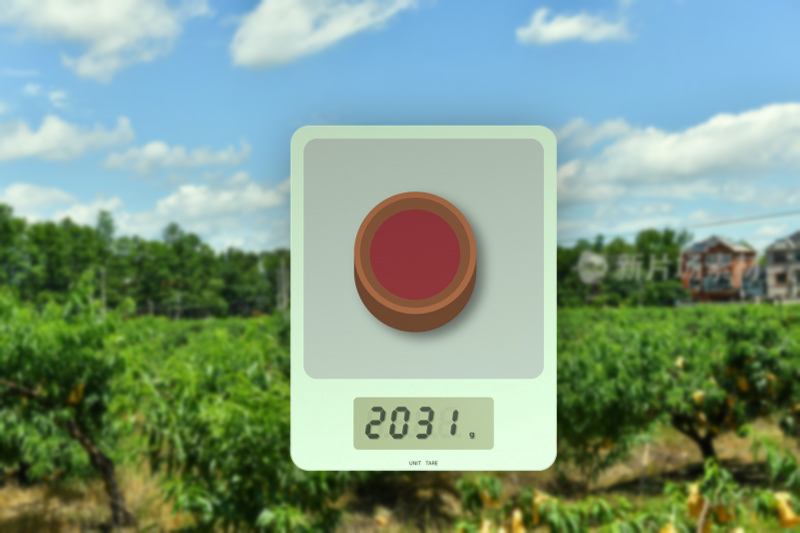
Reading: 2031; g
